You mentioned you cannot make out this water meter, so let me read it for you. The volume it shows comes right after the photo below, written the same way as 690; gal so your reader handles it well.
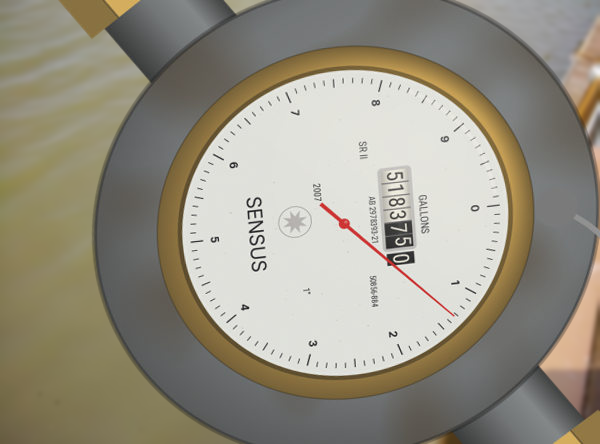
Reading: 5183751.3; gal
